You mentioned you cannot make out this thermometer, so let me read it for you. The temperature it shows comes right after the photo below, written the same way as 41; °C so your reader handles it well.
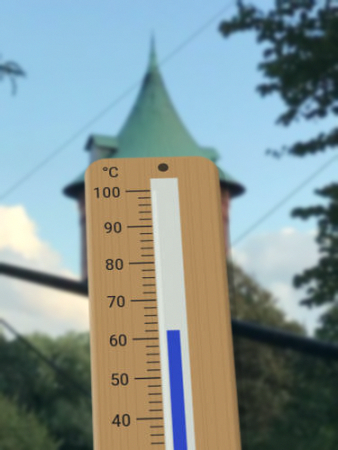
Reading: 62; °C
